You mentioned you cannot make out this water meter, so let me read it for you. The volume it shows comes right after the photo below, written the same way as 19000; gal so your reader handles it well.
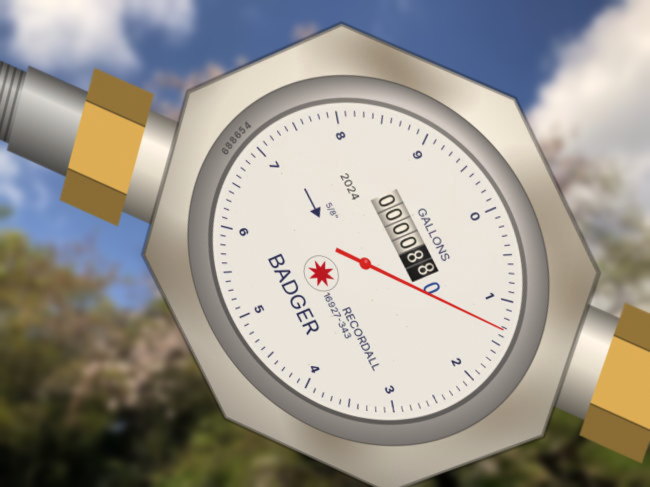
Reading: 881.3; gal
